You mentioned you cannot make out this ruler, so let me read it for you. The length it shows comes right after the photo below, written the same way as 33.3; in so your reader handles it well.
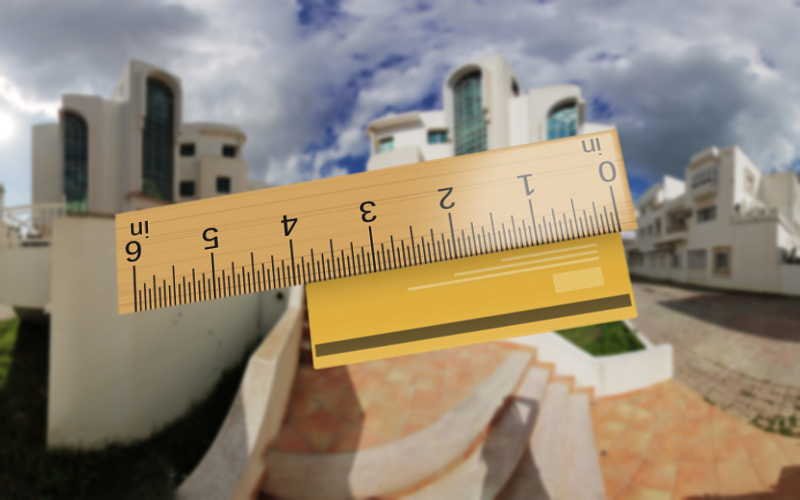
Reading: 3.875; in
